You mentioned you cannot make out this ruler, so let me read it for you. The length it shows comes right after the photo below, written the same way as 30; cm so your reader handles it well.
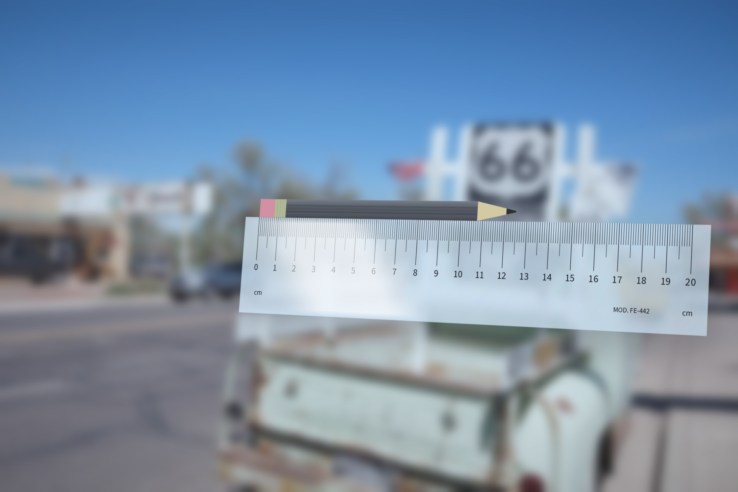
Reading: 12.5; cm
